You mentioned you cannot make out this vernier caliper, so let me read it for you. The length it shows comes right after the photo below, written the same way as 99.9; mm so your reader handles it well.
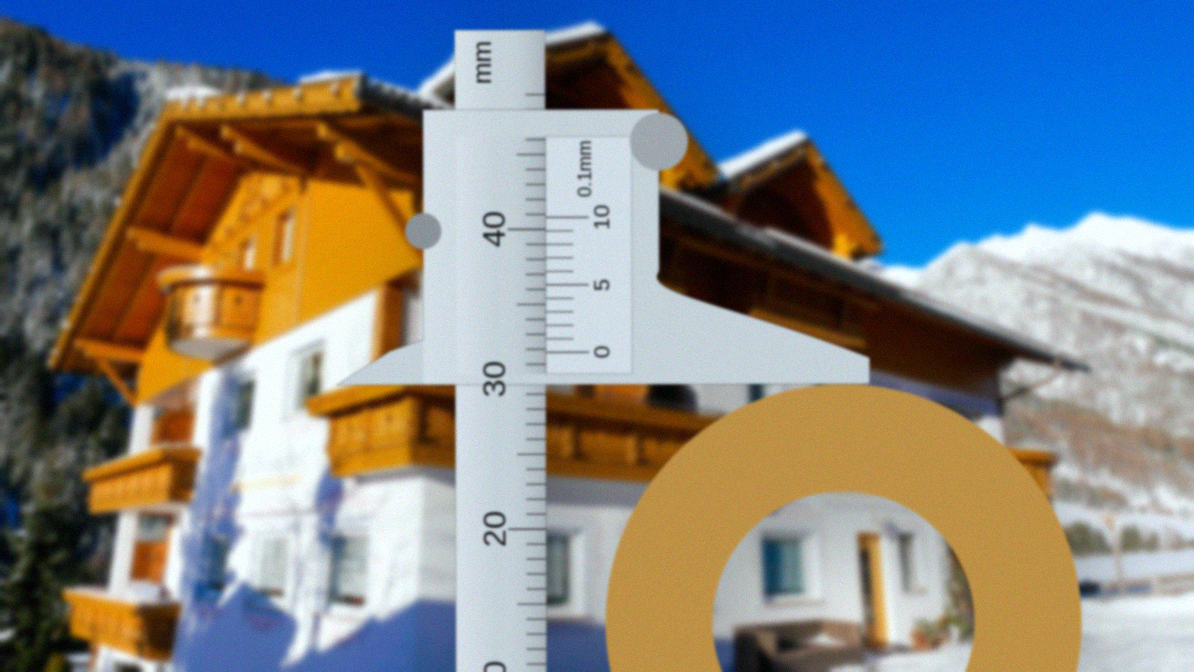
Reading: 31.8; mm
